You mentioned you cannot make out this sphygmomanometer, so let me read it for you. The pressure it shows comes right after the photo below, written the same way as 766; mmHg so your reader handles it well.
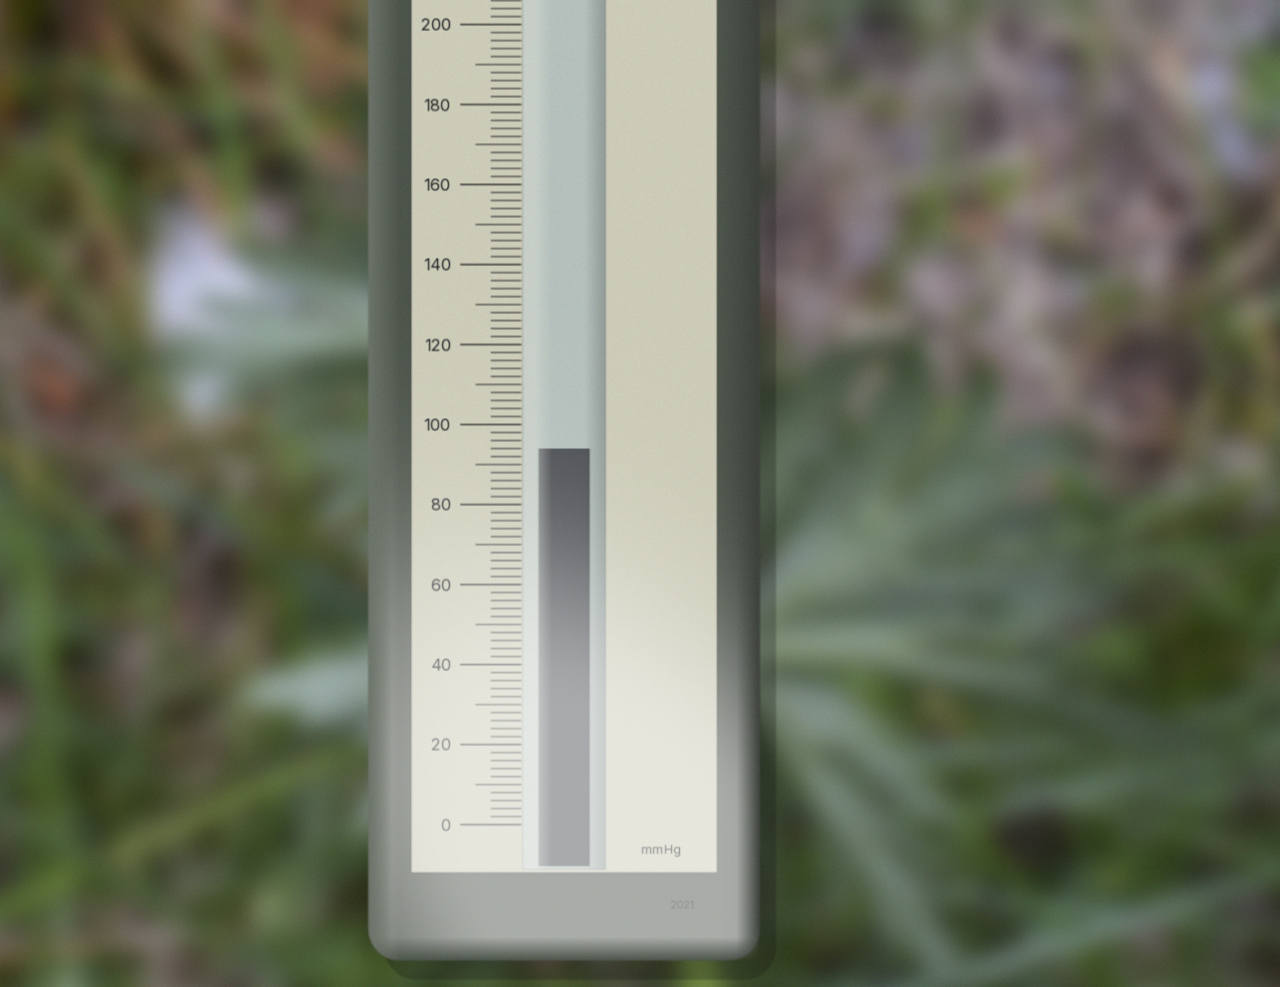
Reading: 94; mmHg
